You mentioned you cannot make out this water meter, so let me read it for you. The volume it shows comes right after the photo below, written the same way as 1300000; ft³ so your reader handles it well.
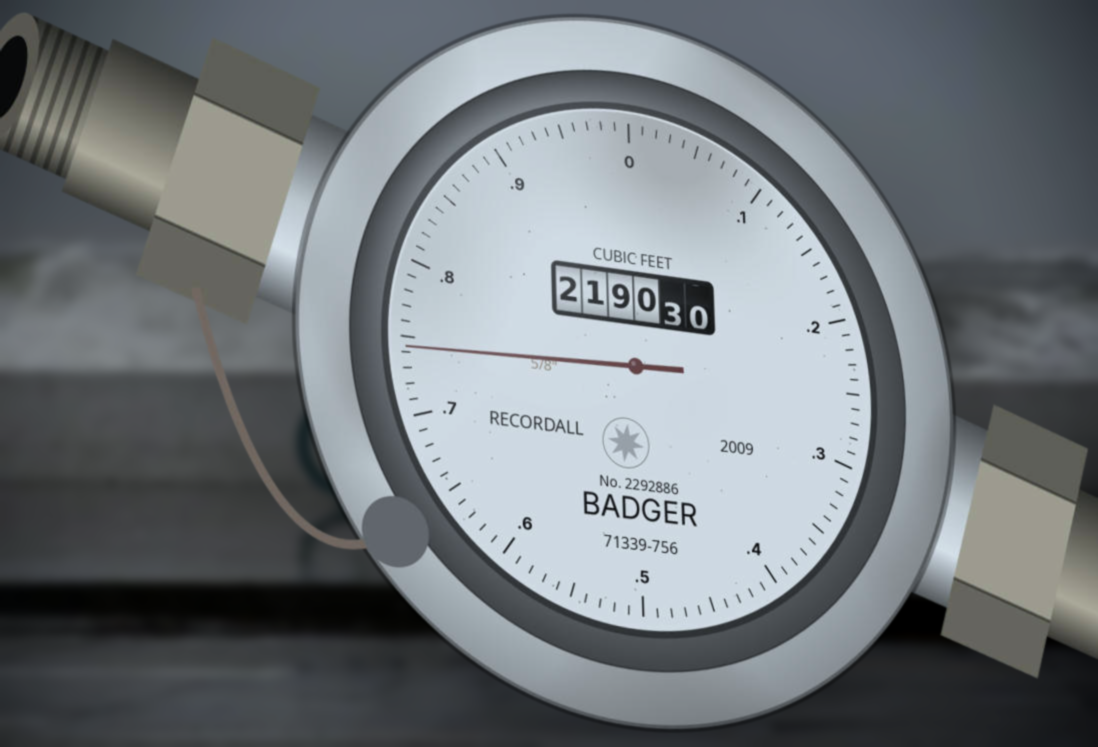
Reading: 219029.74; ft³
